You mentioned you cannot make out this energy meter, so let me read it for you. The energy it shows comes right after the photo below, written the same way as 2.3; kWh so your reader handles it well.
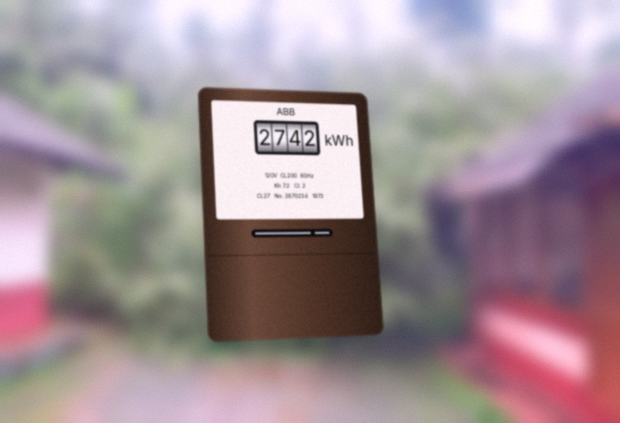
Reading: 2742; kWh
